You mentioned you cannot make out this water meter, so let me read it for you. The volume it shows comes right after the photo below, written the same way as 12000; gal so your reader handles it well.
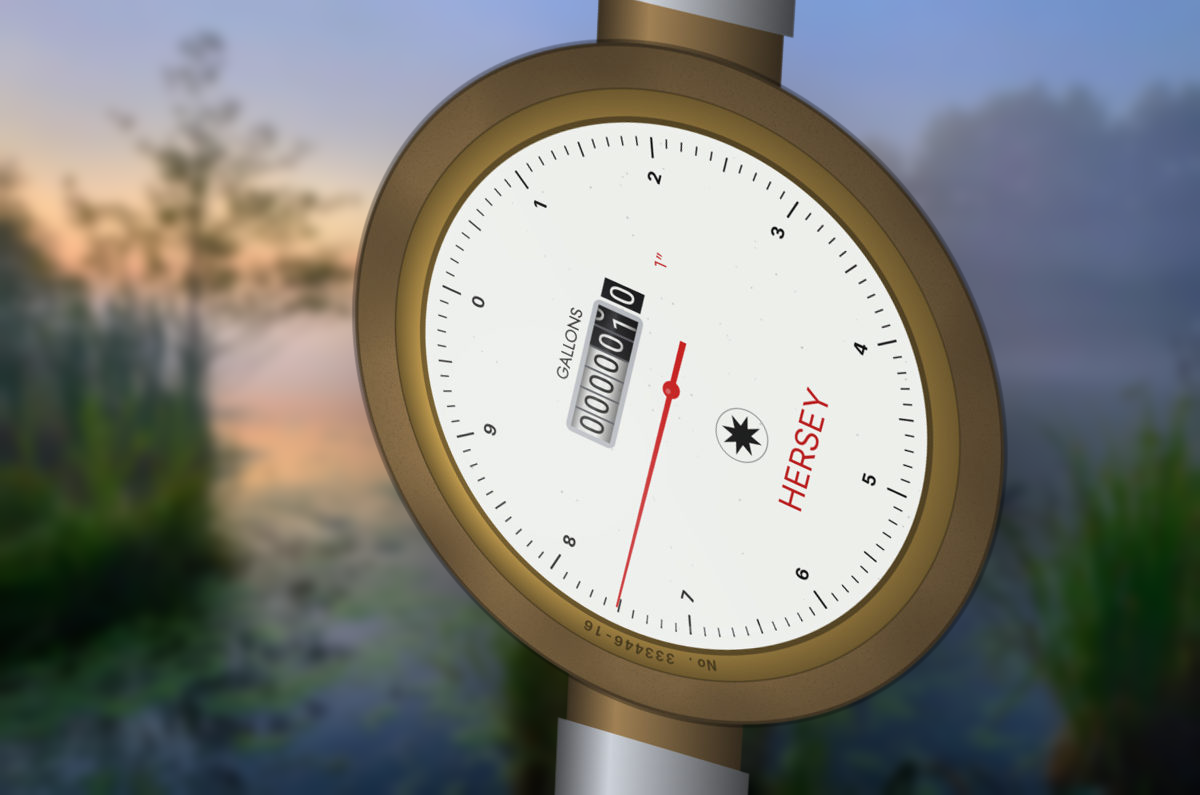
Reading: 7.5; gal
